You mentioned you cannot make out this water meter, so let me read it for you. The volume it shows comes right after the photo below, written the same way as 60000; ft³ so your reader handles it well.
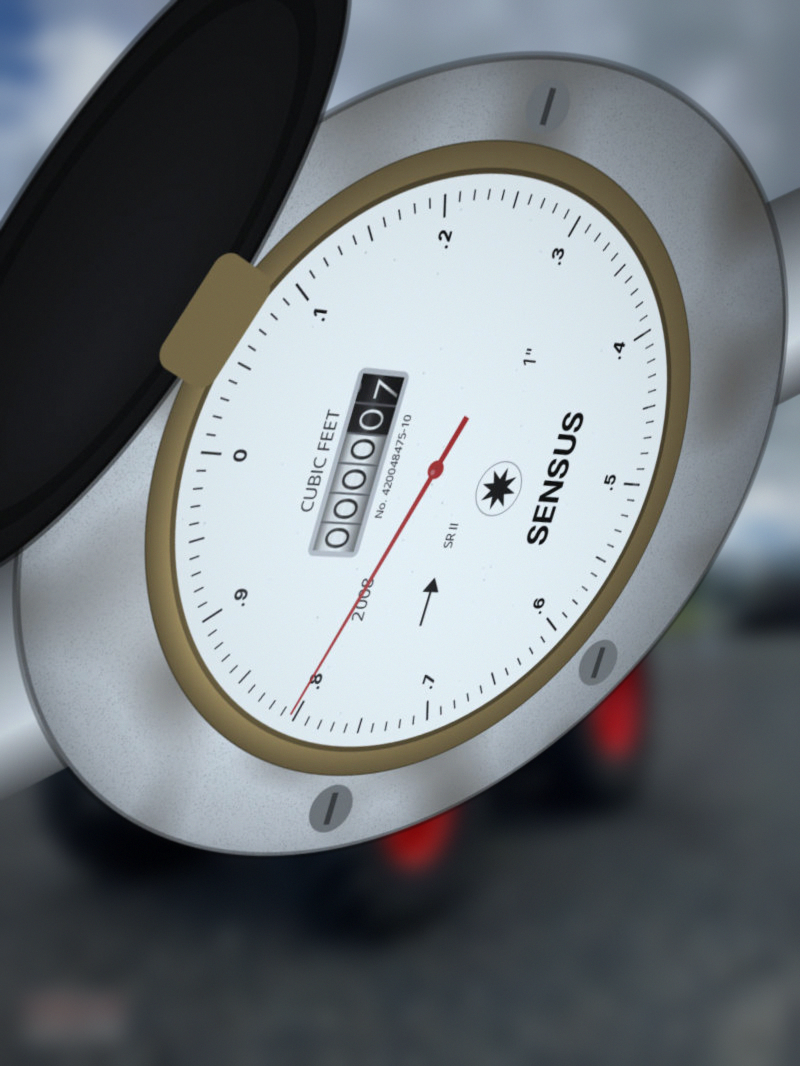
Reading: 6.80; ft³
